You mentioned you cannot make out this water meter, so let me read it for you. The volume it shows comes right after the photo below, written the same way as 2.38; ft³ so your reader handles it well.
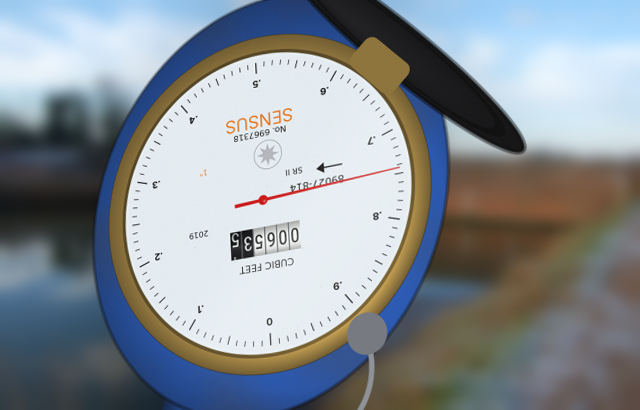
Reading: 6534.74; ft³
